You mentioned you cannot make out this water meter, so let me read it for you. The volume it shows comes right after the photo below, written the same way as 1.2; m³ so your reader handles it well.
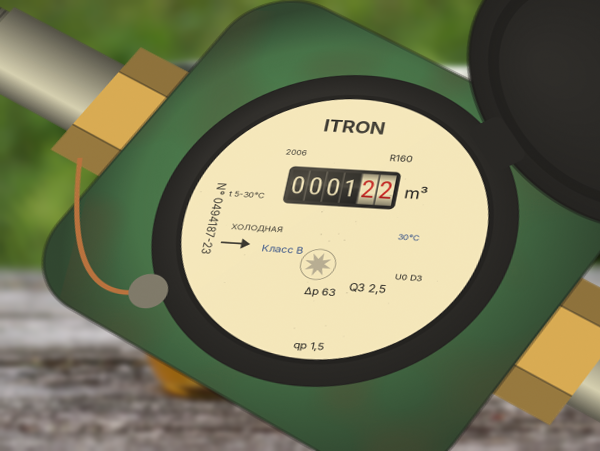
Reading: 1.22; m³
